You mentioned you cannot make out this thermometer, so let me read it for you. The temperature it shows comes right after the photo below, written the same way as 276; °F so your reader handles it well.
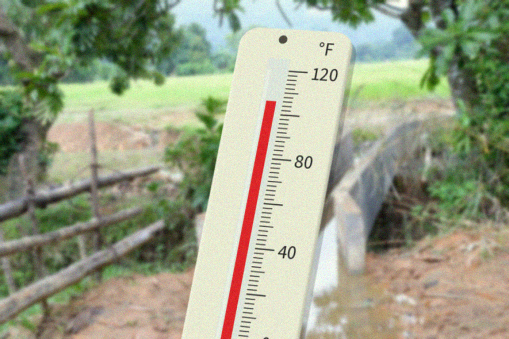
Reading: 106; °F
